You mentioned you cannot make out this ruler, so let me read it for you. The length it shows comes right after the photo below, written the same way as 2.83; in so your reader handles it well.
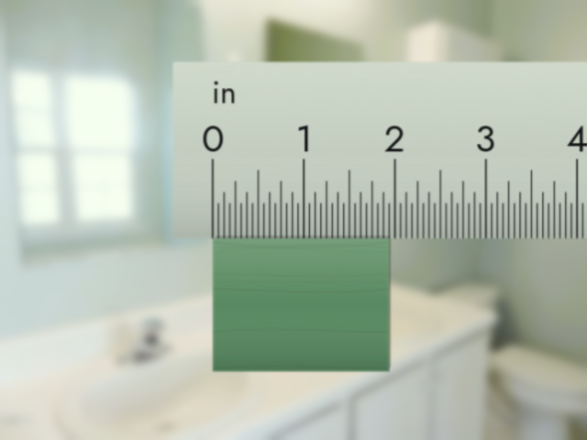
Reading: 1.9375; in
